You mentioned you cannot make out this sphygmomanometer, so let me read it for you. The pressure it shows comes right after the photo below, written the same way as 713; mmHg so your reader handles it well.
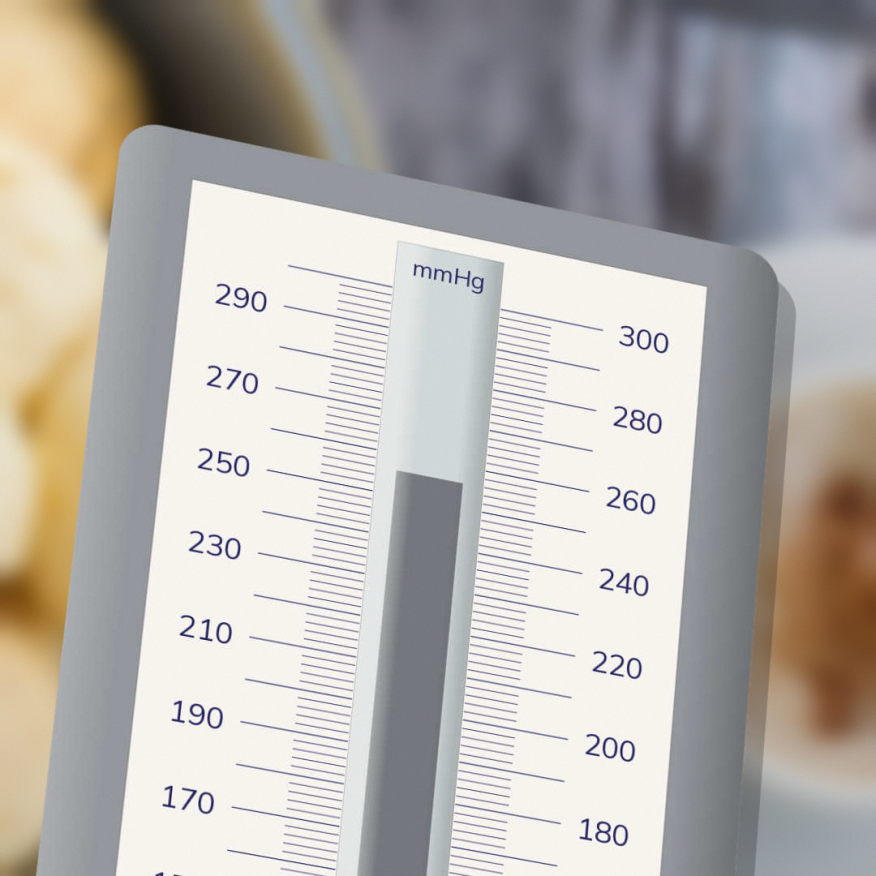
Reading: 256; mmHg
